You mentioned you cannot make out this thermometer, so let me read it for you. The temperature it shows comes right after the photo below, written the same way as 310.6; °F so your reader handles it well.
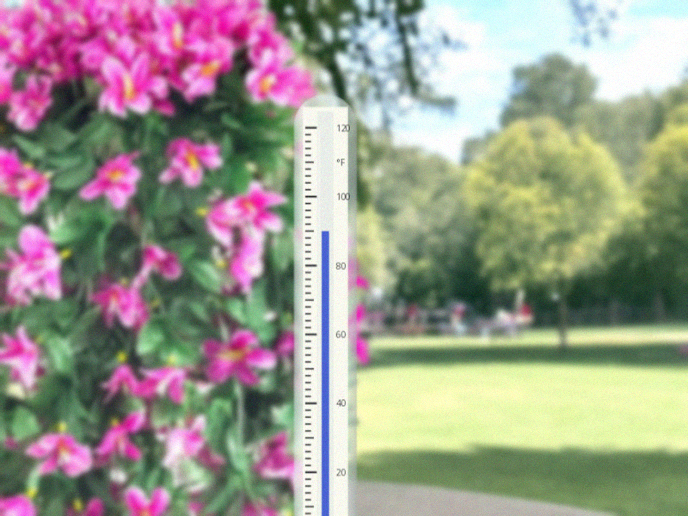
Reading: 90; °F
